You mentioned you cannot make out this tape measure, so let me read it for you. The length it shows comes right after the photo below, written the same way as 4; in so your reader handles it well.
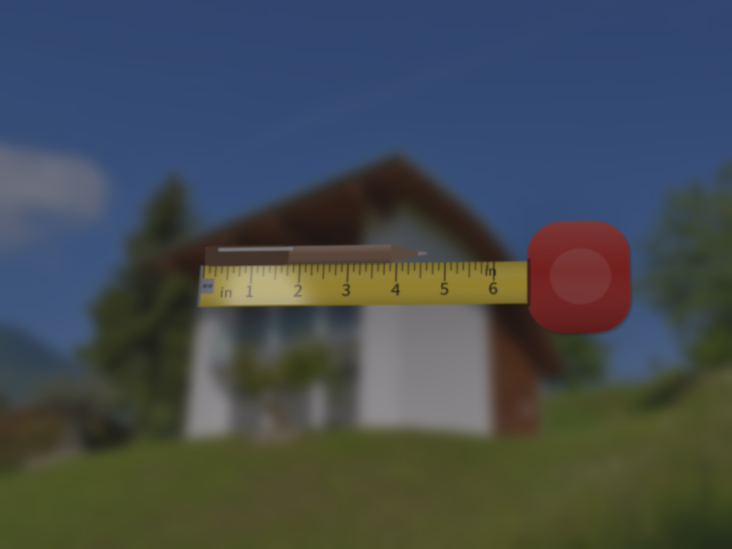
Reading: 4.625; in
